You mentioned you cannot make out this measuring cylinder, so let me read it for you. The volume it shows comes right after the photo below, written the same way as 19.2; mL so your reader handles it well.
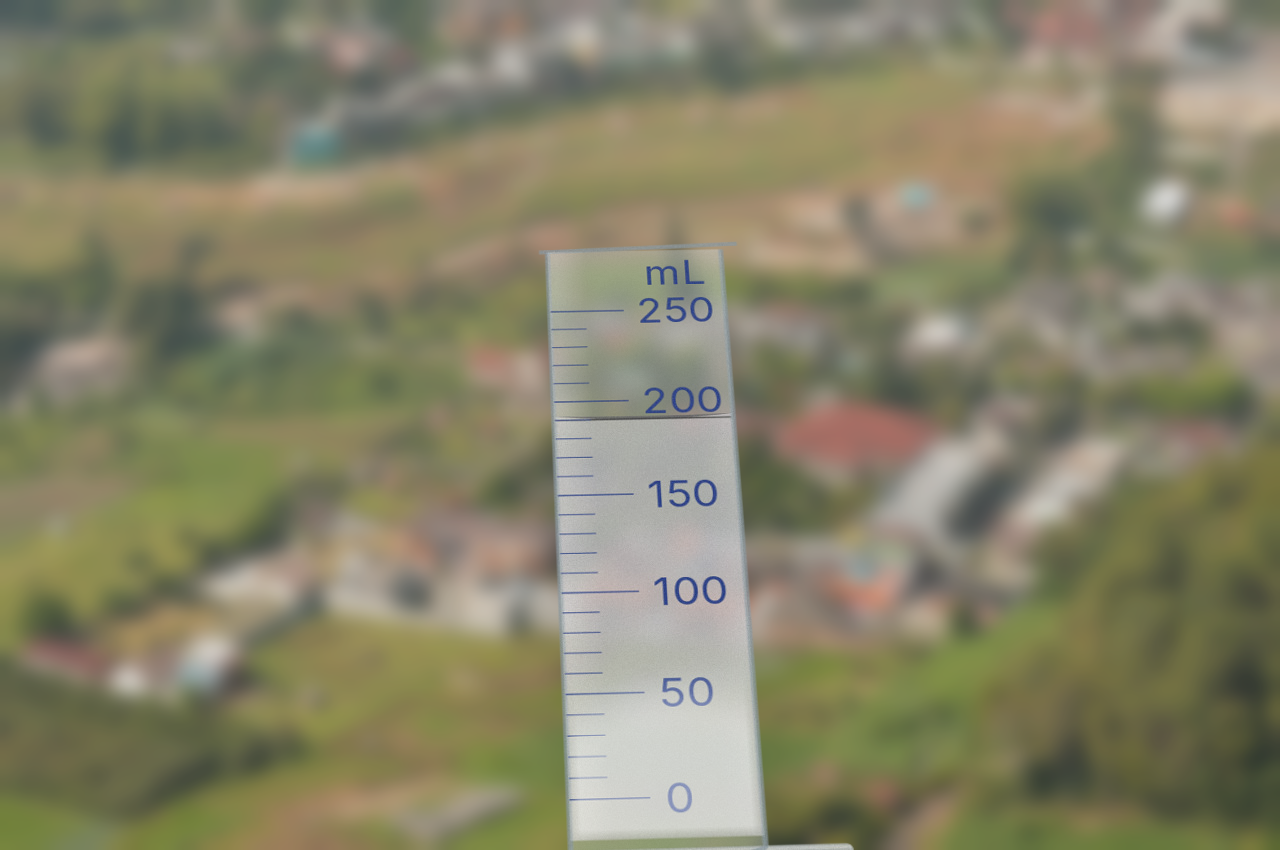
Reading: 190; mL
